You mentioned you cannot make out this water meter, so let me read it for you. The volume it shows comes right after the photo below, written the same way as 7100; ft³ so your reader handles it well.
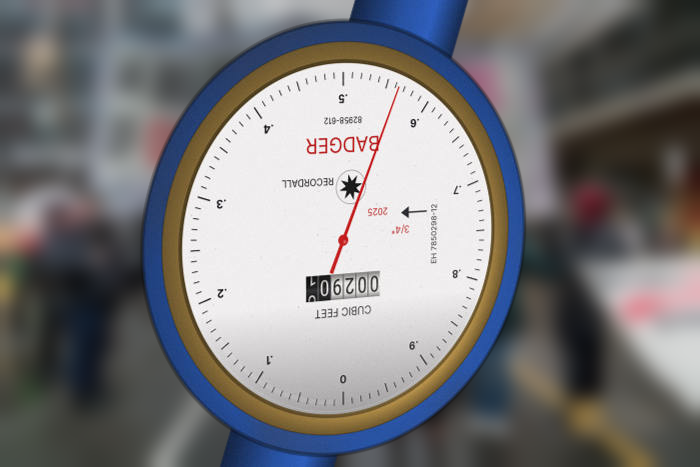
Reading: 2900.56; ft³
